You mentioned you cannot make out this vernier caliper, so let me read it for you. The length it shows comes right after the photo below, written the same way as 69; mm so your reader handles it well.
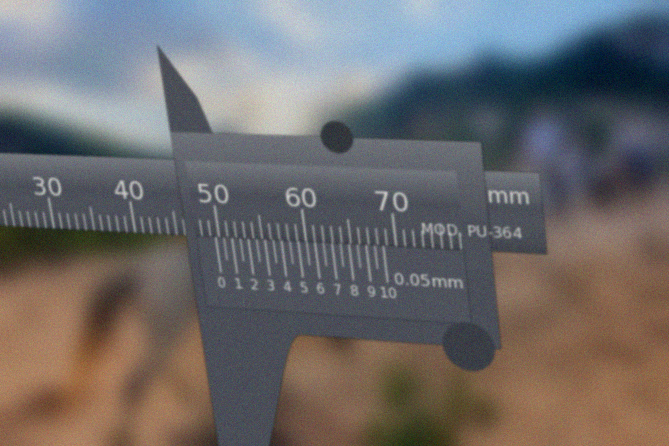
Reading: 49.6; mm
